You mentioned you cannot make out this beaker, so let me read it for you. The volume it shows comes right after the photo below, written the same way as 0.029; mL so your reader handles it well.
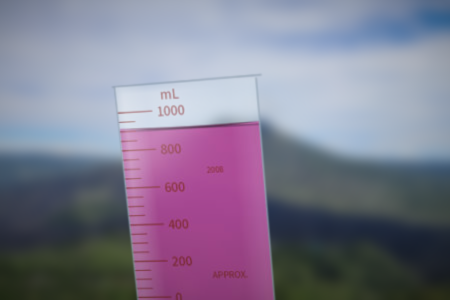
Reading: 900; mL
